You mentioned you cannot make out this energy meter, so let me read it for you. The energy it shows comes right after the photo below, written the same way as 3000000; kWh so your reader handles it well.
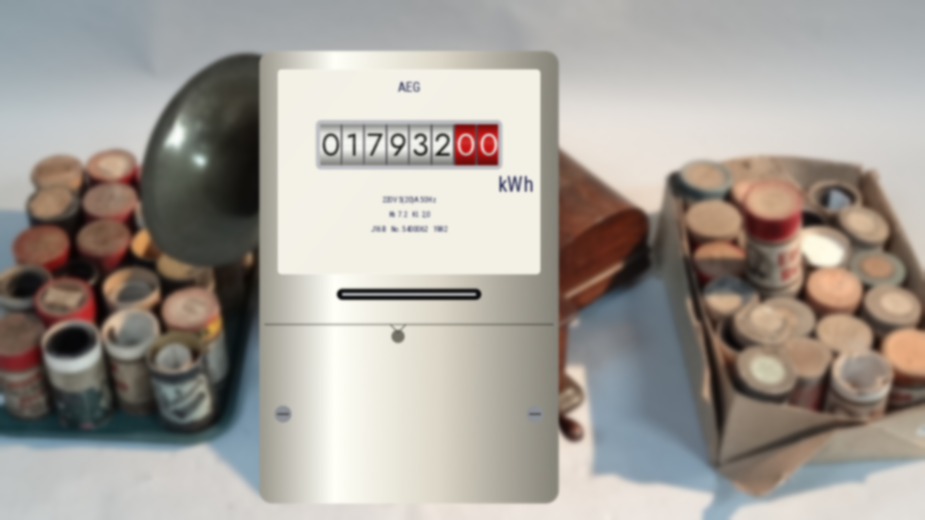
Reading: 17932.00; kWh
